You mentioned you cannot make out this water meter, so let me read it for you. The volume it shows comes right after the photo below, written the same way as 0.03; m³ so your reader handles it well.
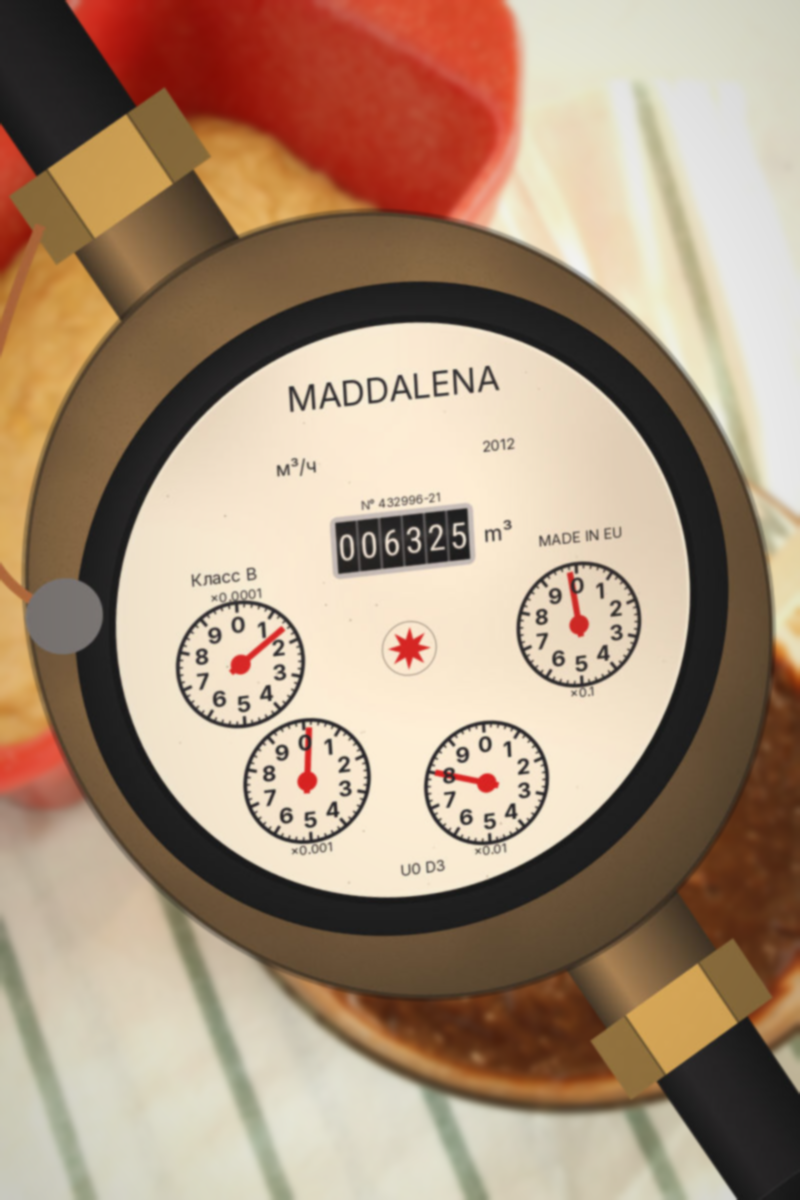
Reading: 6324.9801; m³
